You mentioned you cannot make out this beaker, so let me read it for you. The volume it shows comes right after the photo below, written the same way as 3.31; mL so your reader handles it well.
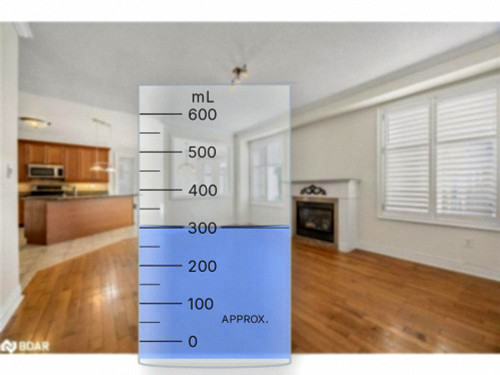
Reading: 300; mL
